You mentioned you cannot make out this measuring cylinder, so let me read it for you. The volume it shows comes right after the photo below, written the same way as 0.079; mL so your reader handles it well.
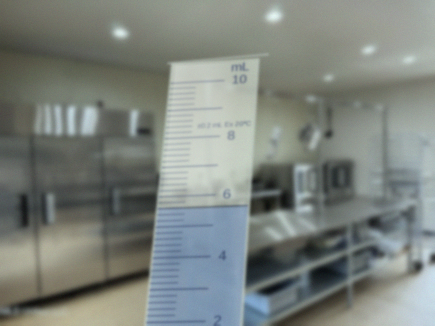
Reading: 5.6; mL
